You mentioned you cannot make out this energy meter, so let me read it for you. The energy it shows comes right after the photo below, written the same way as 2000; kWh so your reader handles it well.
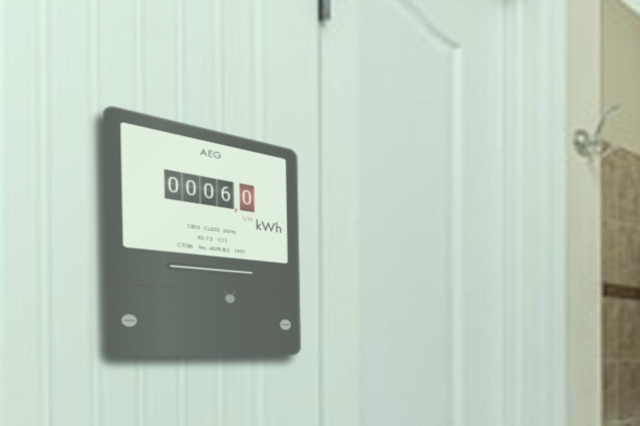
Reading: 6.0; kWh
